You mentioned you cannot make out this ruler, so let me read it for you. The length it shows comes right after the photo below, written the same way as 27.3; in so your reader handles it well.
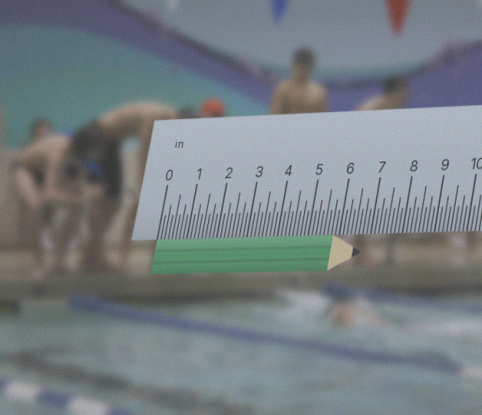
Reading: 6.75; in
